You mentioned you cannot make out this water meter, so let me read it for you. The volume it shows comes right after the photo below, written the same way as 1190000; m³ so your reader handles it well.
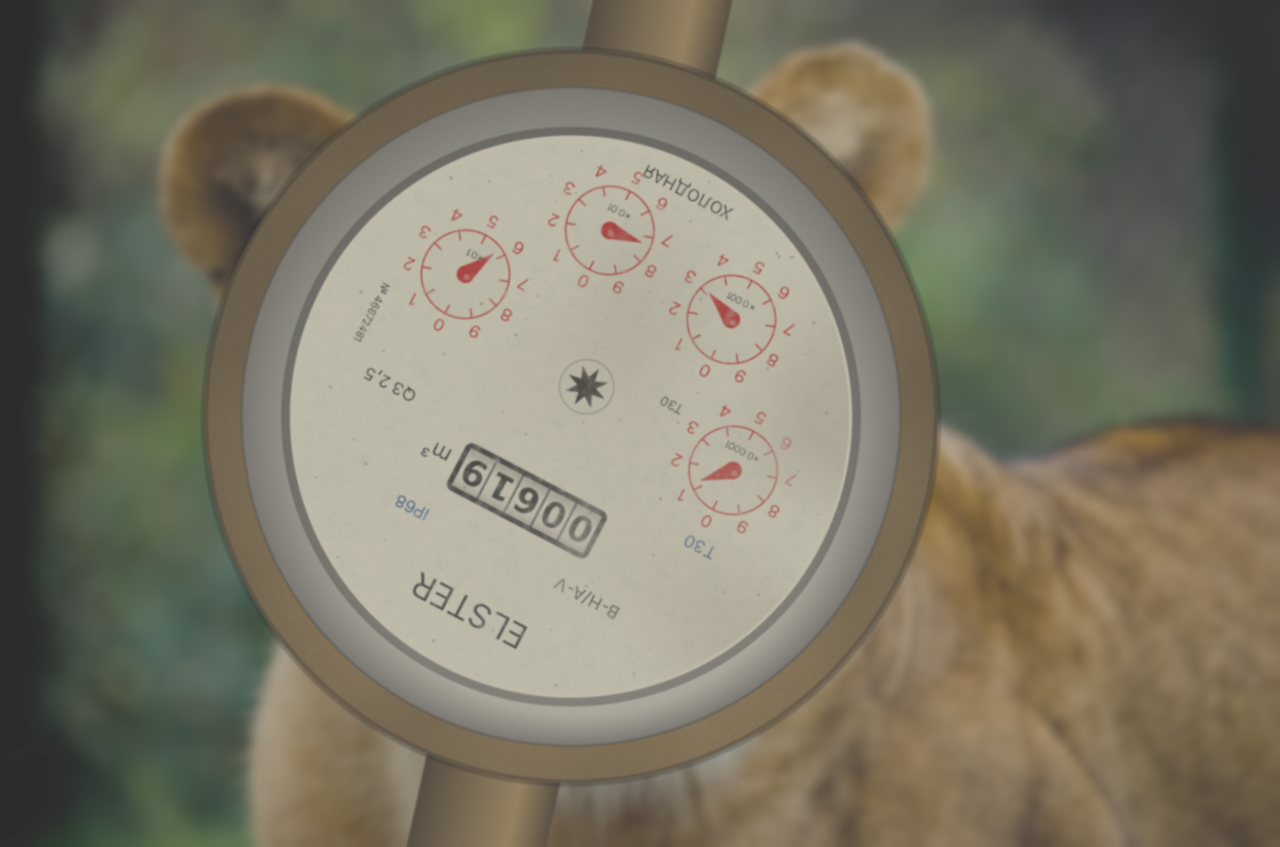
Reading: 619.5731; m³
